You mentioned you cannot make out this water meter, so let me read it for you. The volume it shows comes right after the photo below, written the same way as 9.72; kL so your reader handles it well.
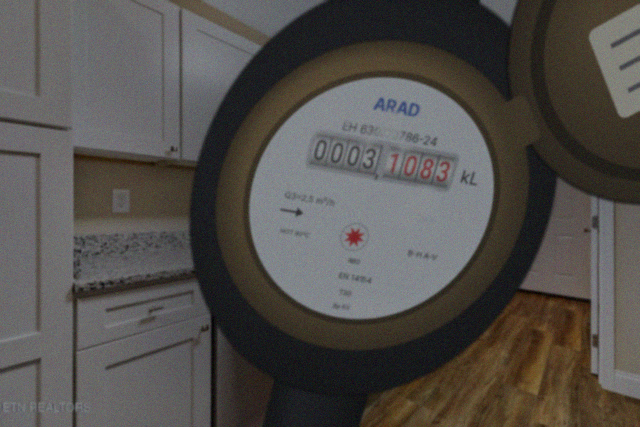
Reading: 3.1083; kL
